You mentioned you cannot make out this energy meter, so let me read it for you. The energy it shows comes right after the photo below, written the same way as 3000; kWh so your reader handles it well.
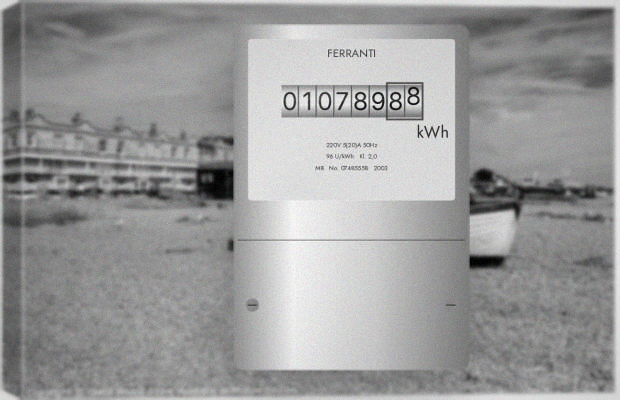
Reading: 10789.88; kWh
